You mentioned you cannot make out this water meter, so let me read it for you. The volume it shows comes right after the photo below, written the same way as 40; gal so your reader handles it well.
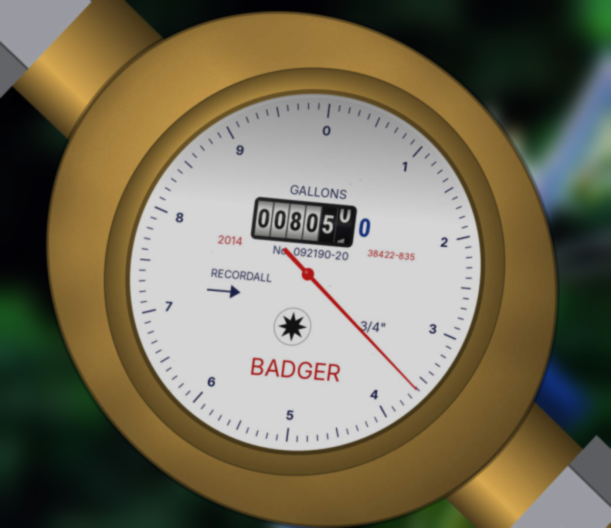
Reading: 80503.6; gal
